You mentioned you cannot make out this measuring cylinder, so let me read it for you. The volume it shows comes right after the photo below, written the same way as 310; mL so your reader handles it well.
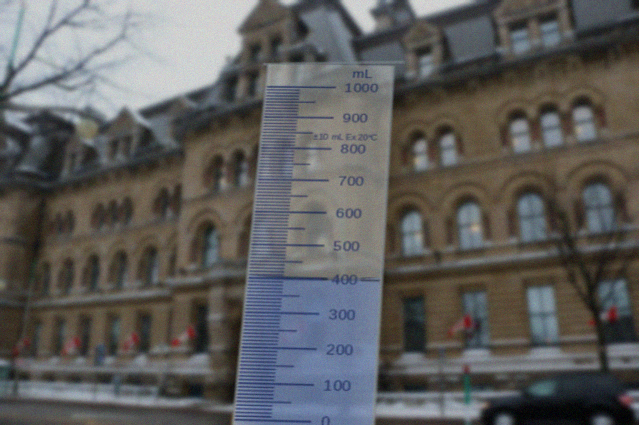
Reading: 400; mL
